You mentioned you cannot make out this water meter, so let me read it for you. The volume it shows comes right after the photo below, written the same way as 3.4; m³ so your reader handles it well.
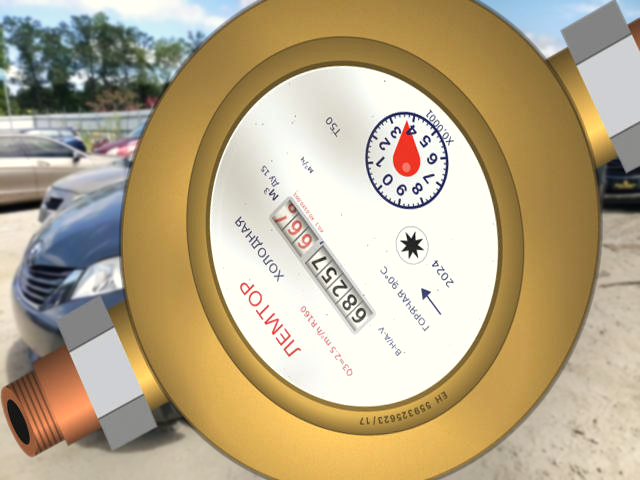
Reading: 68257.6673; m³
